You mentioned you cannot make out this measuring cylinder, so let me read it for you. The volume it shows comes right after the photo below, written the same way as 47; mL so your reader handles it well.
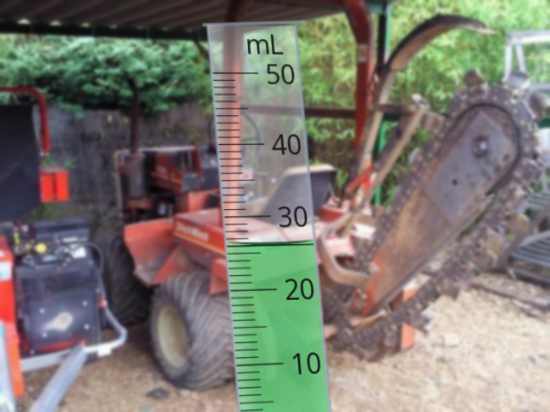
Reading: 26; mL
